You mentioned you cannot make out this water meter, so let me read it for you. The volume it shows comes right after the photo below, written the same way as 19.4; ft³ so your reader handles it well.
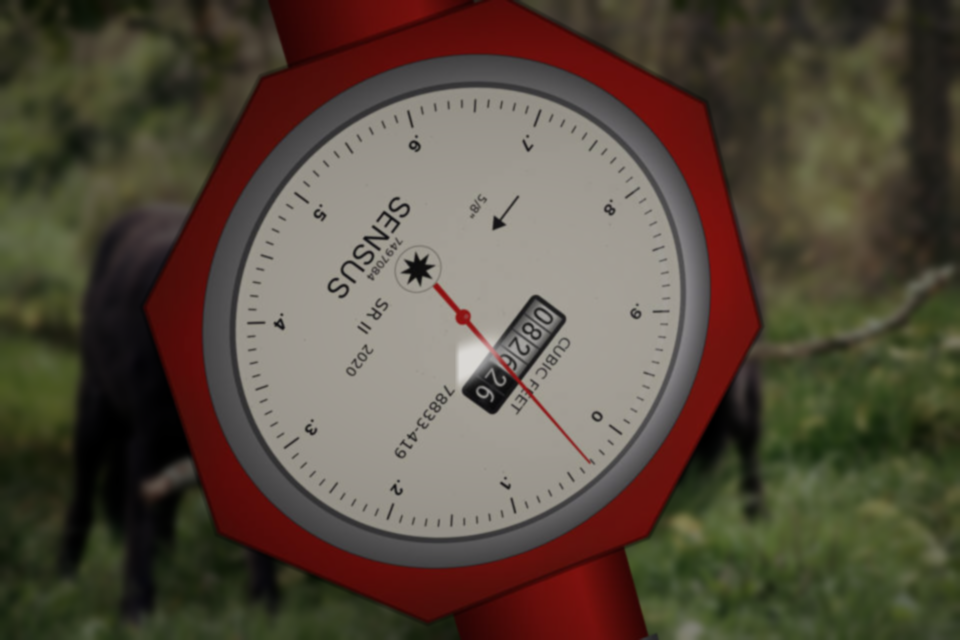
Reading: 82626.03; ft³
